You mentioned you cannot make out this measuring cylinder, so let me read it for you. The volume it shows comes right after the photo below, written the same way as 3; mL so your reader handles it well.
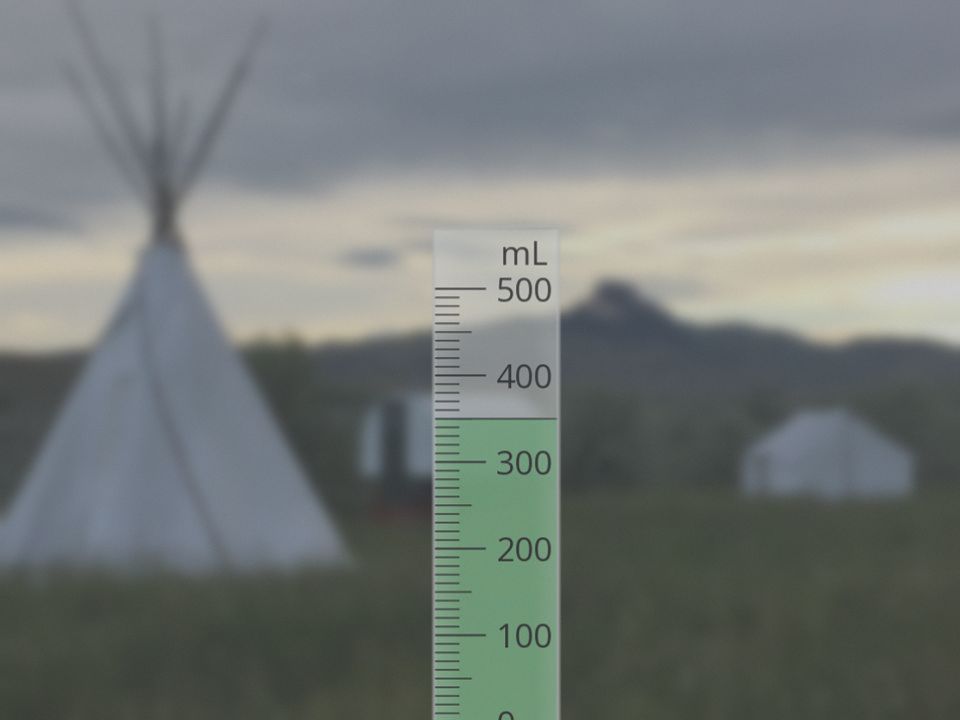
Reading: 350; mL
